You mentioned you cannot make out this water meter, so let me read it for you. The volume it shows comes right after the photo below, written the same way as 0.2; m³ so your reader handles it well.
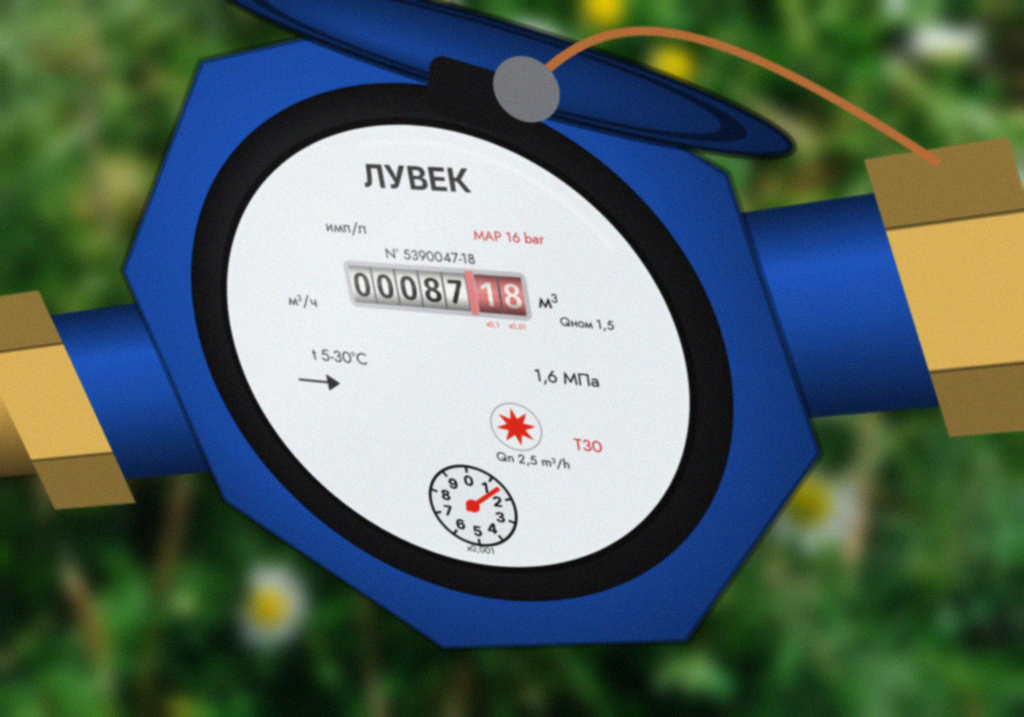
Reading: 87.181; m³
